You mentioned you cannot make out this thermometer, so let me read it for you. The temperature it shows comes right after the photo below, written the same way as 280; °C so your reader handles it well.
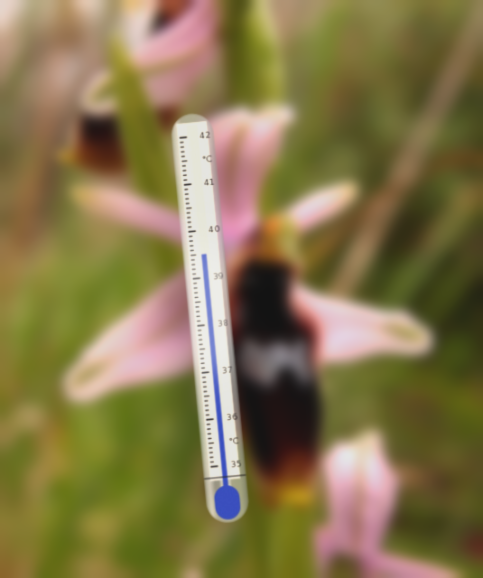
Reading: 39.5; °C
